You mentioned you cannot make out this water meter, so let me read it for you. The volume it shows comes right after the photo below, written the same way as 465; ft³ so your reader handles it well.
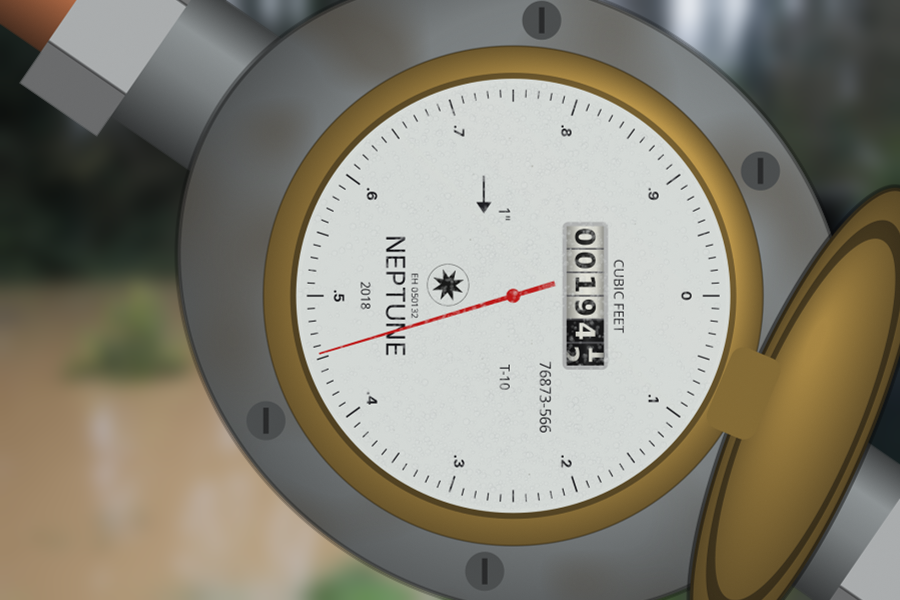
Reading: 1941.45; ft³
